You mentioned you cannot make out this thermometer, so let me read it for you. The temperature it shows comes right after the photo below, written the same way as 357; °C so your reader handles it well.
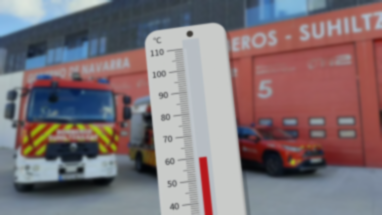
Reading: 60; °C
